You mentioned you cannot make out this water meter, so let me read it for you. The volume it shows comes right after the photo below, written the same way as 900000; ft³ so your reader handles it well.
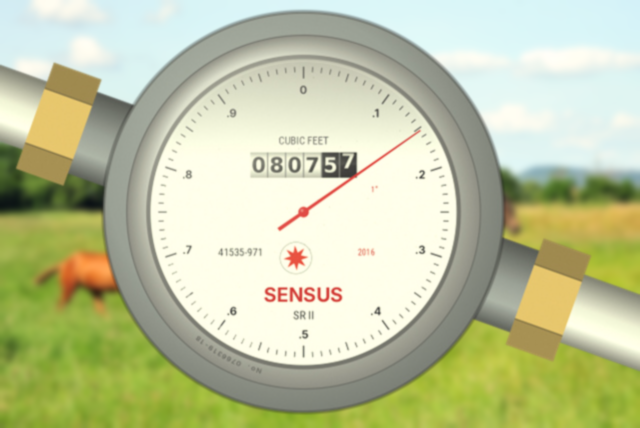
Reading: 80757.15; ft³
